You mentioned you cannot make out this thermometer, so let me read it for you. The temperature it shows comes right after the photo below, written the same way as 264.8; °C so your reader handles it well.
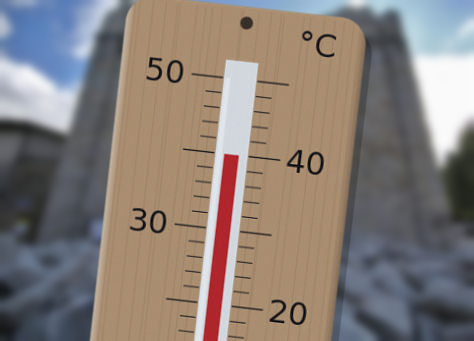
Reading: 40; °C
